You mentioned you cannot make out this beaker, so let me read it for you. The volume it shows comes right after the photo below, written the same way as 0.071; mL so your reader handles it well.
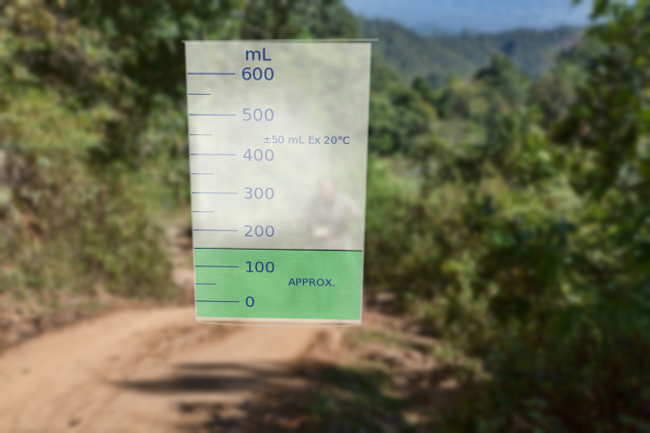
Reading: 150; mL
